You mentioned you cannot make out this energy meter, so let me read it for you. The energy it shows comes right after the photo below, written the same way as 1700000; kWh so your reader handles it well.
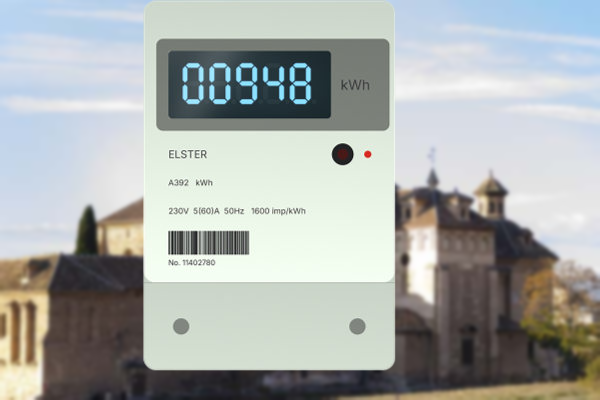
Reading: 948; kWh
